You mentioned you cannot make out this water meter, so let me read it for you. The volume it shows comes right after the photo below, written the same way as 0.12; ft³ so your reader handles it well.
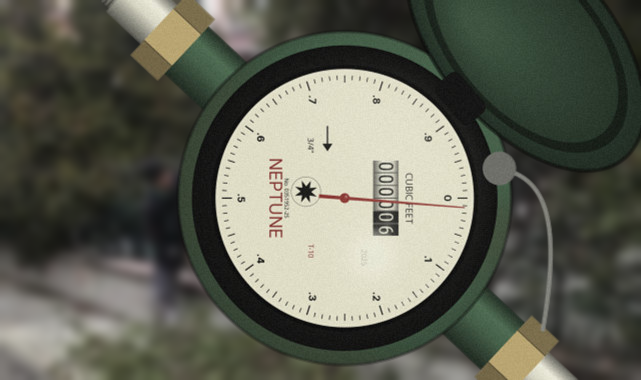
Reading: 6.01; ft³
